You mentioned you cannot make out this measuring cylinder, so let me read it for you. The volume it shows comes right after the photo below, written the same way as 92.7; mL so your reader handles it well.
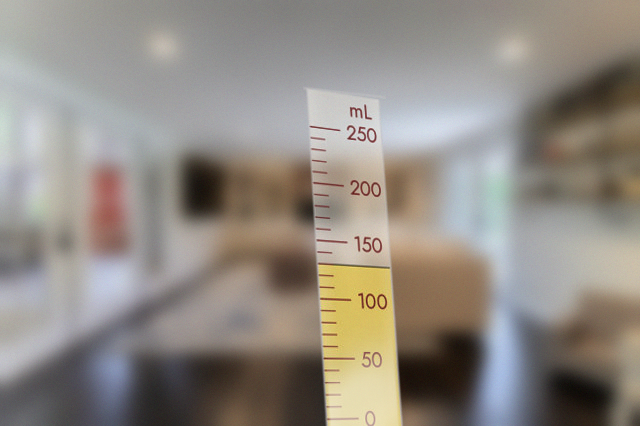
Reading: 130; mL
